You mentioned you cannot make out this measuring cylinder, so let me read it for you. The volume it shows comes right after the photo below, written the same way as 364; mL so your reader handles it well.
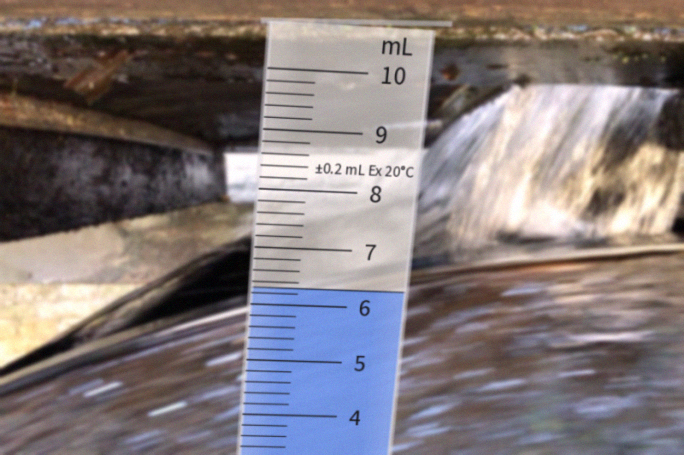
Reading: 6.3; mL
